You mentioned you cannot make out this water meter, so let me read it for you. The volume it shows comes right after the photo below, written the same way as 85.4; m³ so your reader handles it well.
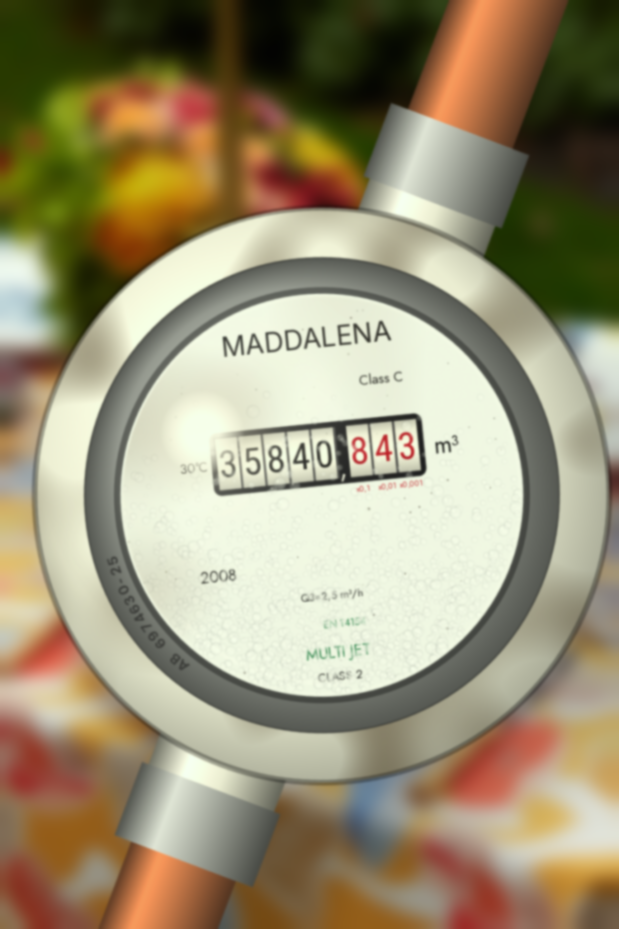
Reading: 35840.843; m³
